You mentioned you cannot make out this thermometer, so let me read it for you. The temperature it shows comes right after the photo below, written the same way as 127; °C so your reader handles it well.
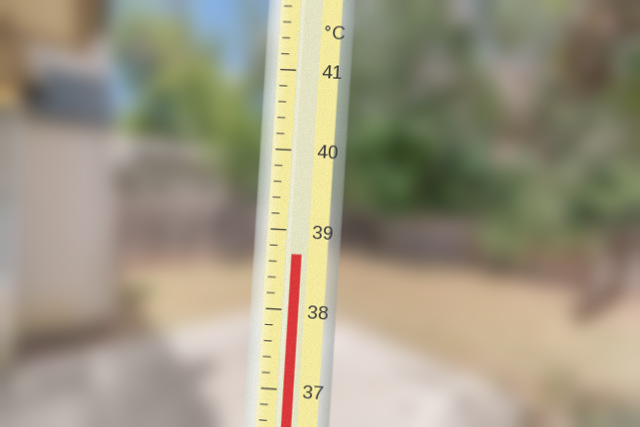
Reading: 38.7; °C
